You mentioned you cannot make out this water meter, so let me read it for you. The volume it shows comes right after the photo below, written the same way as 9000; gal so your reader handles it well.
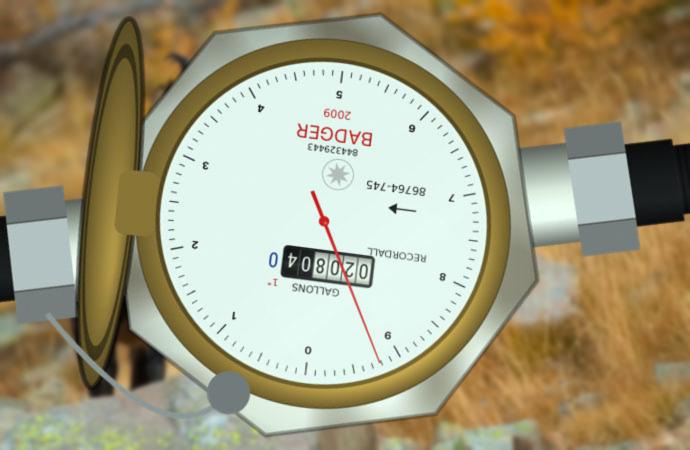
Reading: 208039.2; gal
